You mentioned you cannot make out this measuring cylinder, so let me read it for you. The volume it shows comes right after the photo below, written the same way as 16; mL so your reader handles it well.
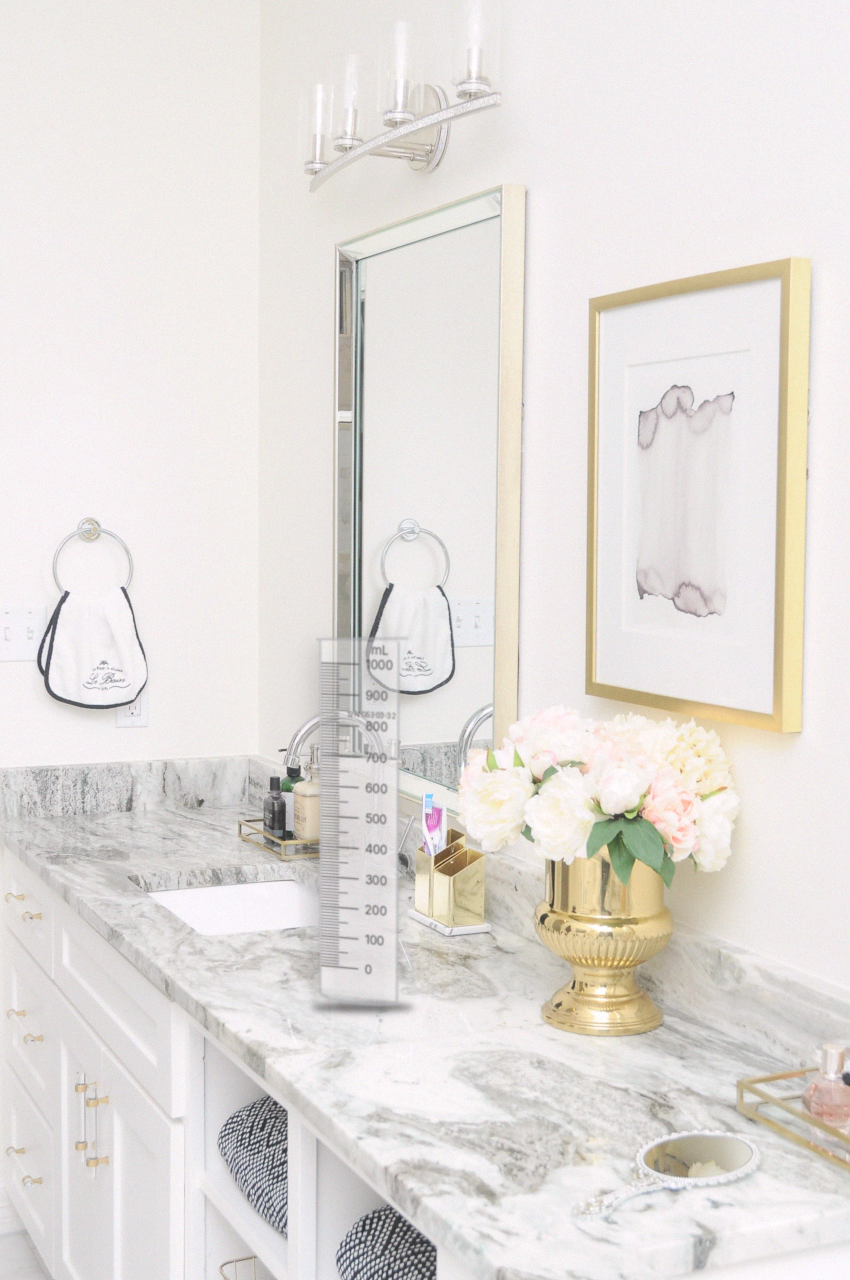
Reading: 700; mL
